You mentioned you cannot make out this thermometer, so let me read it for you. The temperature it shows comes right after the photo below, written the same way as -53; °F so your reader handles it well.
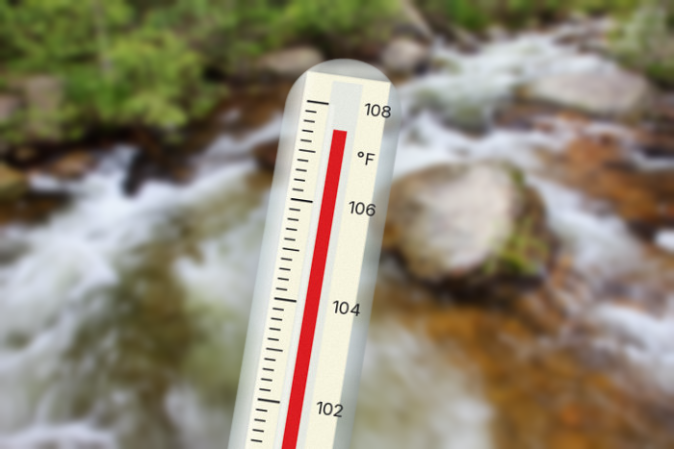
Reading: 107.5; °F
